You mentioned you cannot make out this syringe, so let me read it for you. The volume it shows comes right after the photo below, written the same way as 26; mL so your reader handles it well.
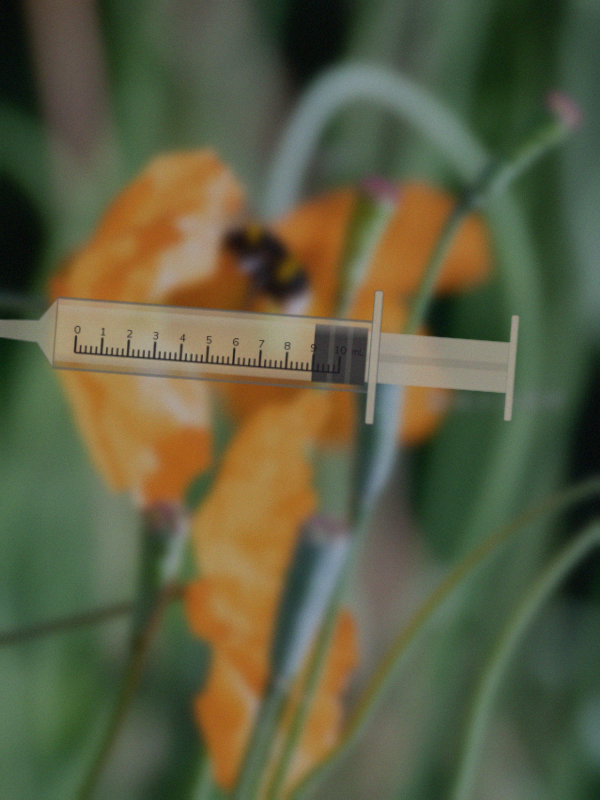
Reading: 9; mL
